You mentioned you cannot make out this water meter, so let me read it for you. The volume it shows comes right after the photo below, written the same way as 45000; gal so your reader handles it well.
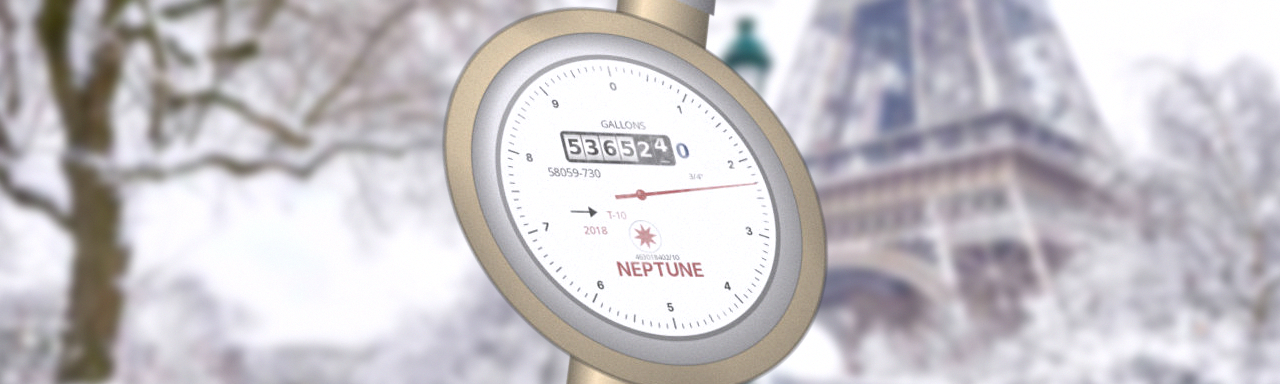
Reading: 5365242.3; gal
